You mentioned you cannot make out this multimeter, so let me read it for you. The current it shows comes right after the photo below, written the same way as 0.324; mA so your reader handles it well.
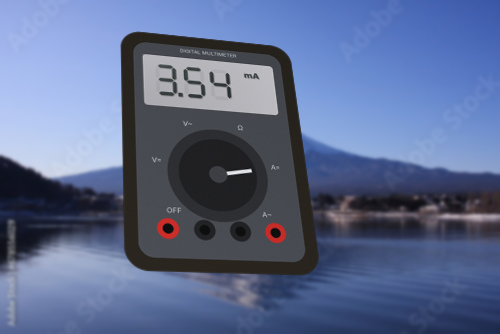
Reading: 3.54; mA
